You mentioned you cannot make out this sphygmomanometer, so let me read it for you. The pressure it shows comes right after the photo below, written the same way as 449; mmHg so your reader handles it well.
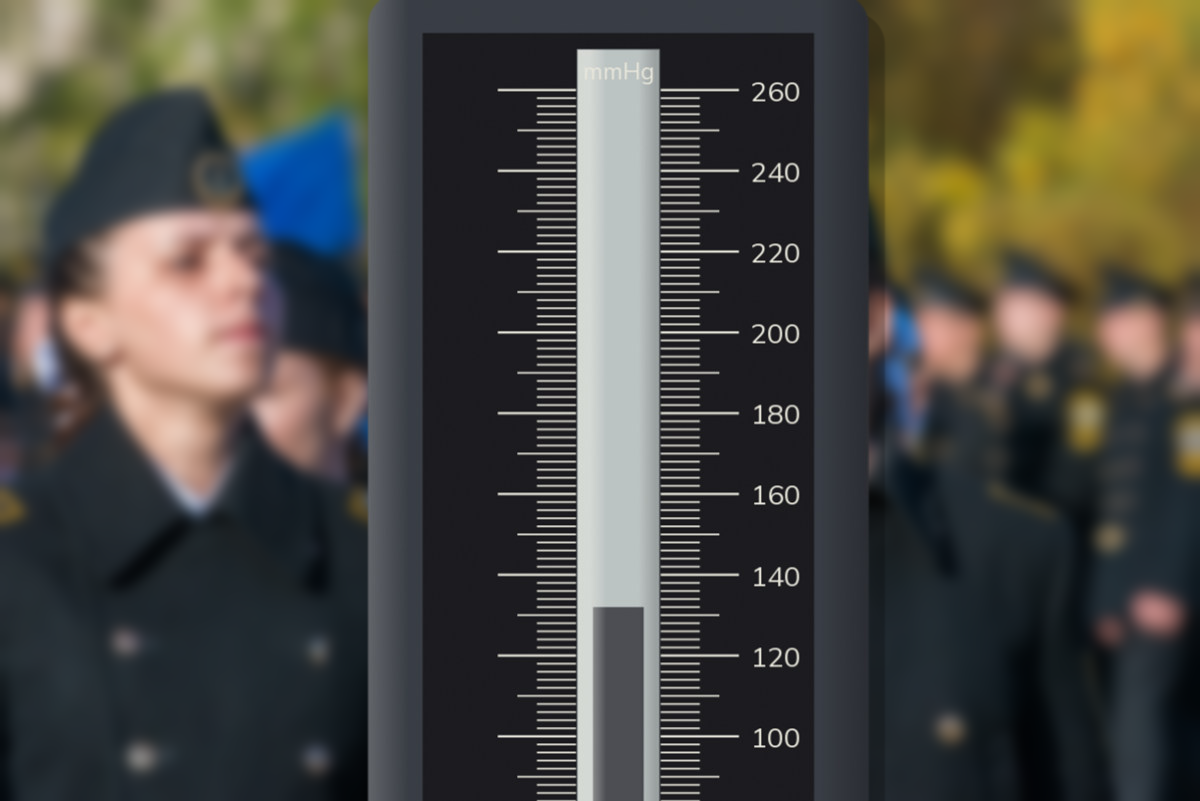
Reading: 132; mmHg
